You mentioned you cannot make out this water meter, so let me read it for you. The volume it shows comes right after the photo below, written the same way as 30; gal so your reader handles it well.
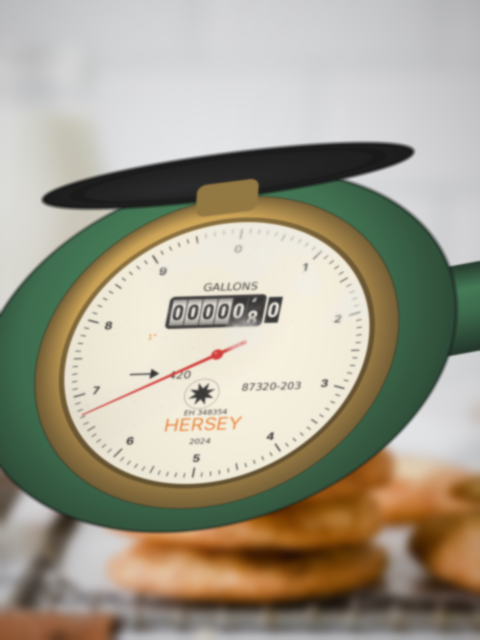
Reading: 76.7; gal
